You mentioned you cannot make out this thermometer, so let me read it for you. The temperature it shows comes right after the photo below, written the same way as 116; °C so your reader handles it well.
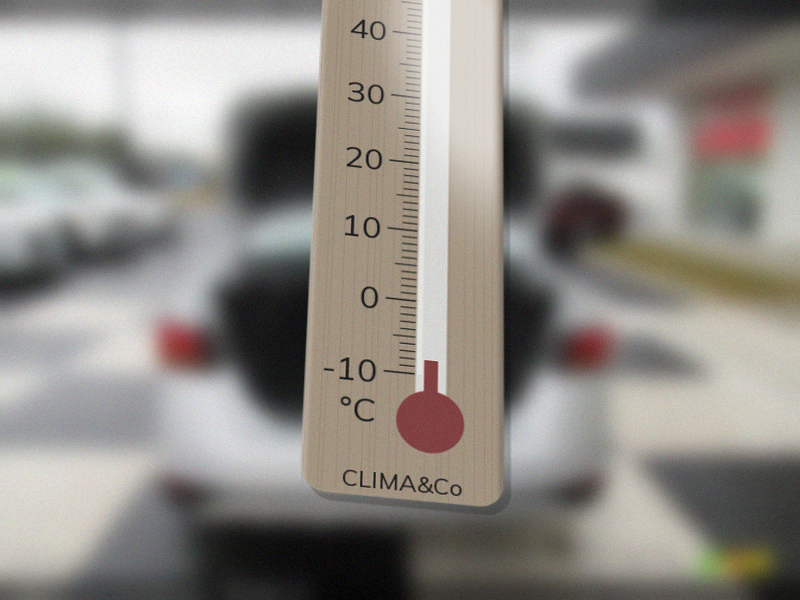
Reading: -8; °C
